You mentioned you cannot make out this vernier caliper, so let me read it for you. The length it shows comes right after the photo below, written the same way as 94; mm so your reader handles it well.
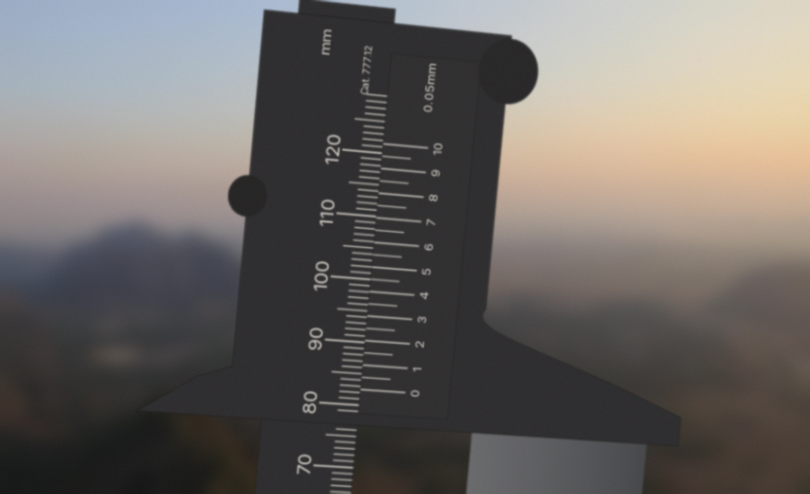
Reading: 82.5; mm
